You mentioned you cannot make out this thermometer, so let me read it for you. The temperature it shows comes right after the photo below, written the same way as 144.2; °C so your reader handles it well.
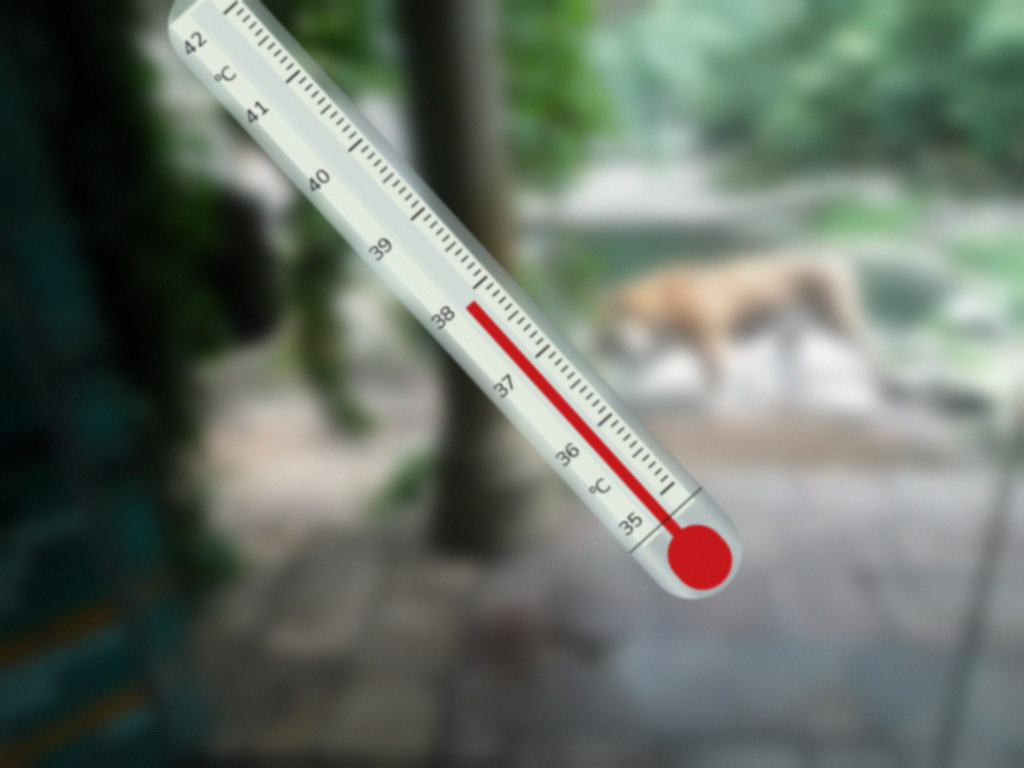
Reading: 37.9; °C
